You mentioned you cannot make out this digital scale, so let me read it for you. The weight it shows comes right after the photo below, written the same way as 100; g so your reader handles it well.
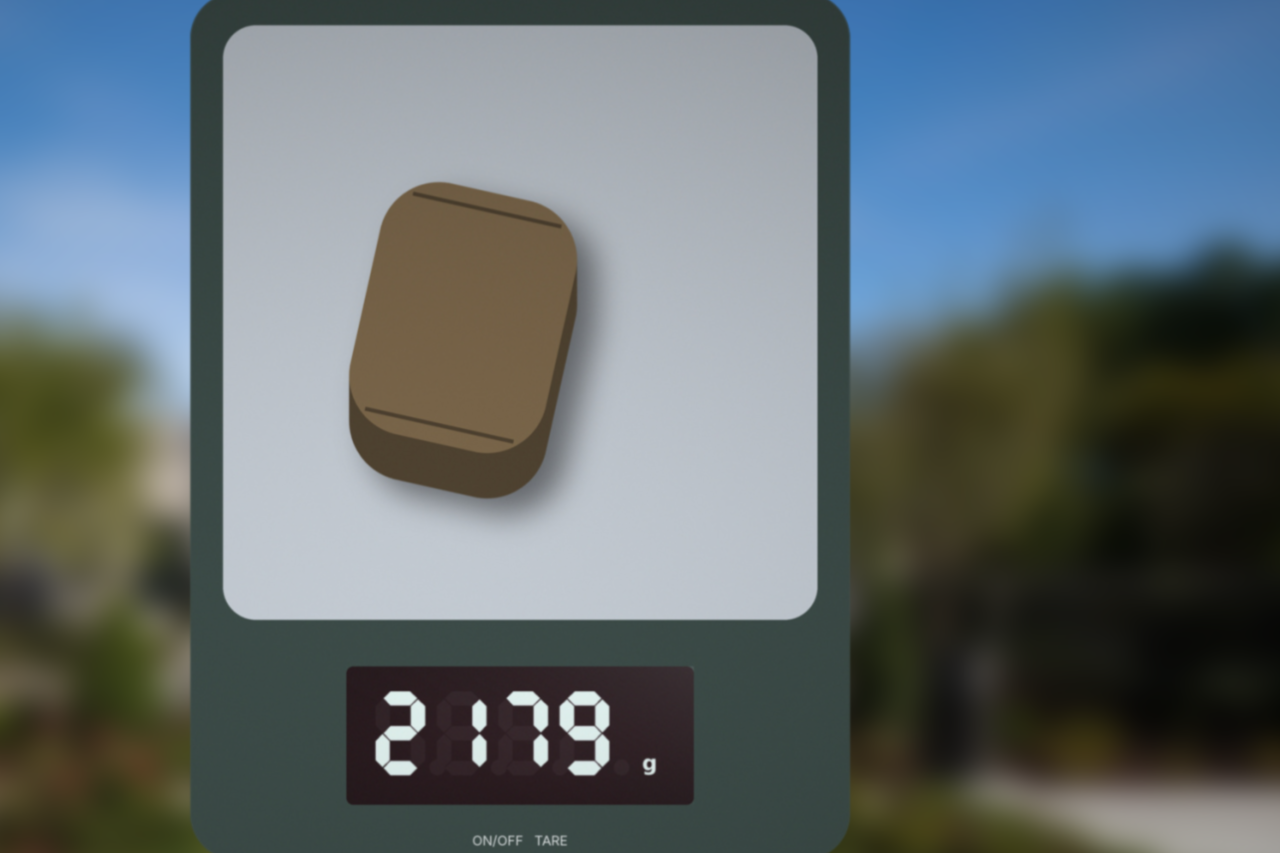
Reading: 2179; g
